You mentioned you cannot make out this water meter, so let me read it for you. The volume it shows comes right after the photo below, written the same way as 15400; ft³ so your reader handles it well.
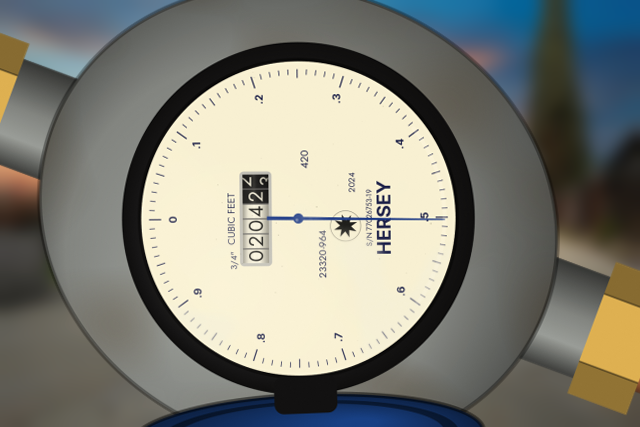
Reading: 20422.50; ft³
